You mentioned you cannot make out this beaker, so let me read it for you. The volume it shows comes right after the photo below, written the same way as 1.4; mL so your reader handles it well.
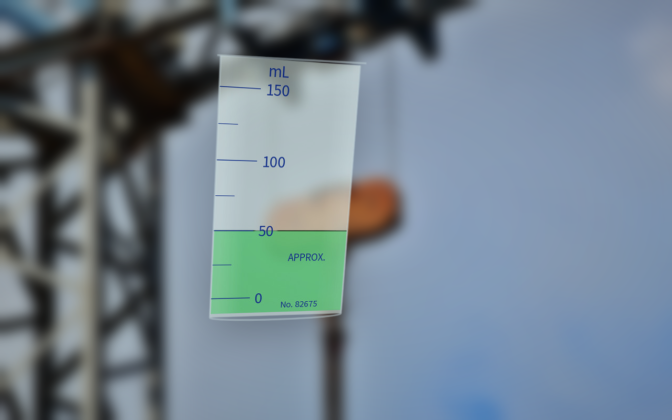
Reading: 50; mL
